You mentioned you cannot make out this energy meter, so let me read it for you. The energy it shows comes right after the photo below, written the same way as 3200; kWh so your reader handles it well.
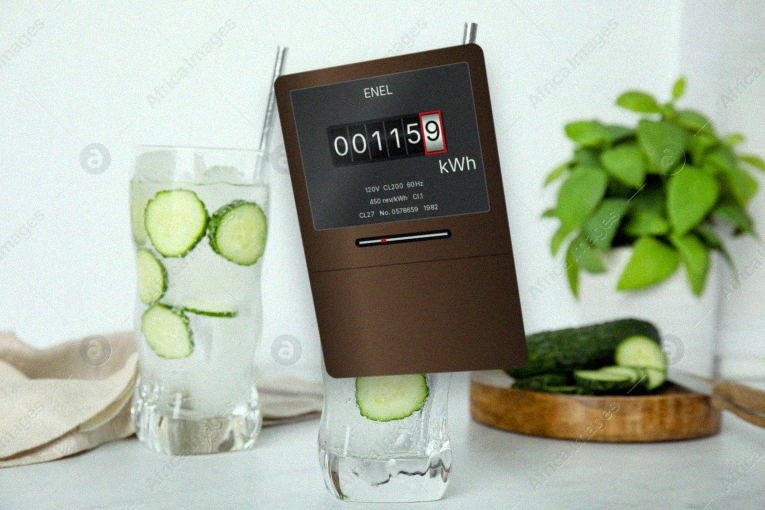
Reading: 115.9; kWh
